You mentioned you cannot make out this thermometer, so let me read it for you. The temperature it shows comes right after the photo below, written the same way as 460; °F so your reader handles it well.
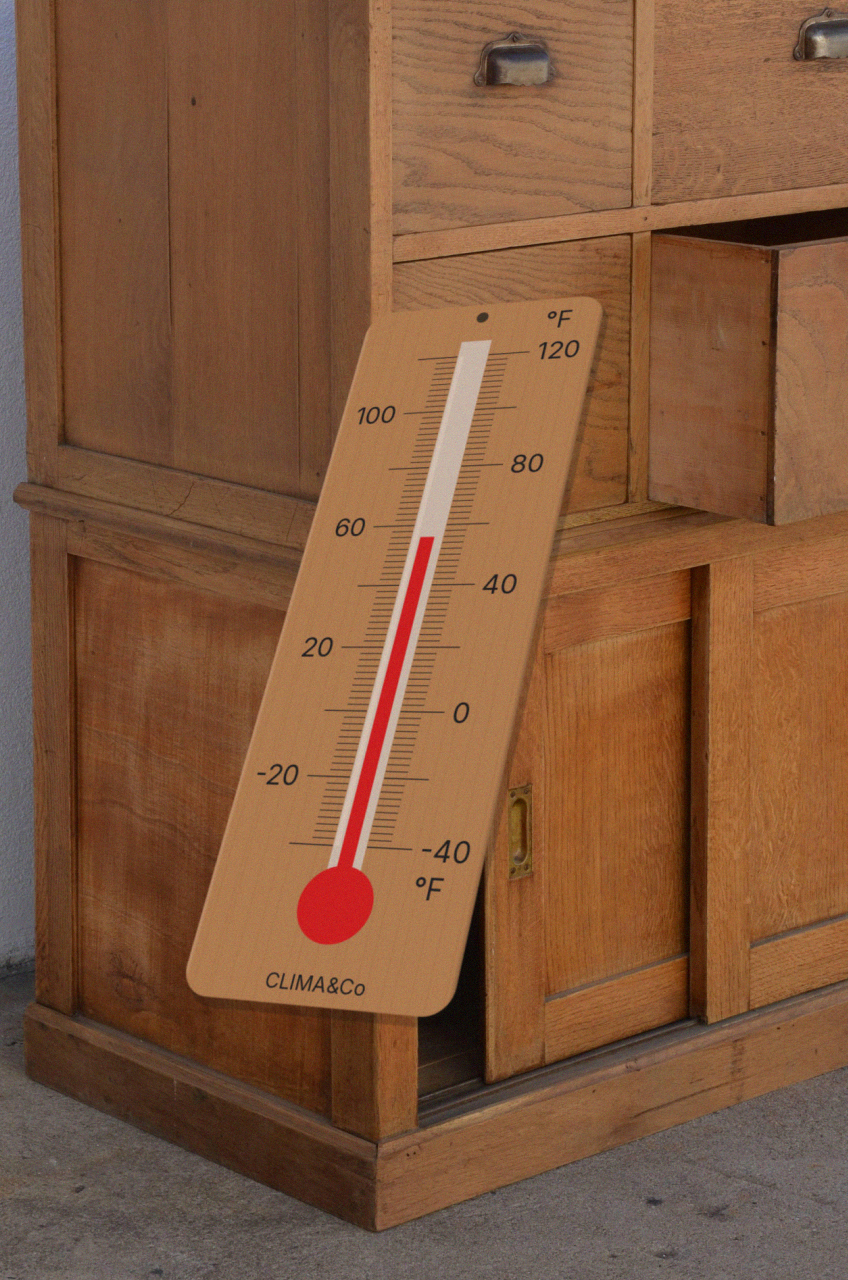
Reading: 56; °F
